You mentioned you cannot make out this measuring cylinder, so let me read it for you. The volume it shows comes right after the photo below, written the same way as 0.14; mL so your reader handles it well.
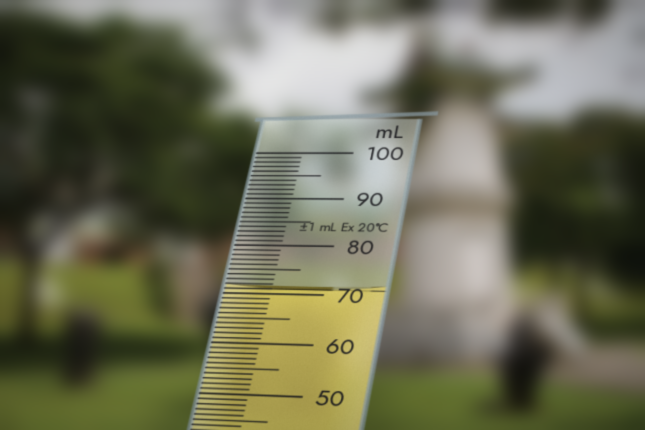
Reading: 71; mL
